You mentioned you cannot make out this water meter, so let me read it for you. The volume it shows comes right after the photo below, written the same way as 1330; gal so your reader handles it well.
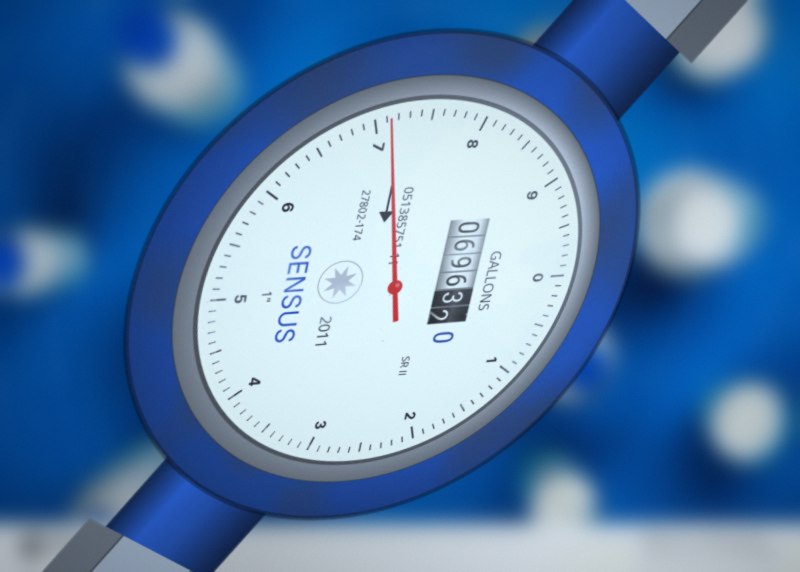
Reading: 696317.1; gal
